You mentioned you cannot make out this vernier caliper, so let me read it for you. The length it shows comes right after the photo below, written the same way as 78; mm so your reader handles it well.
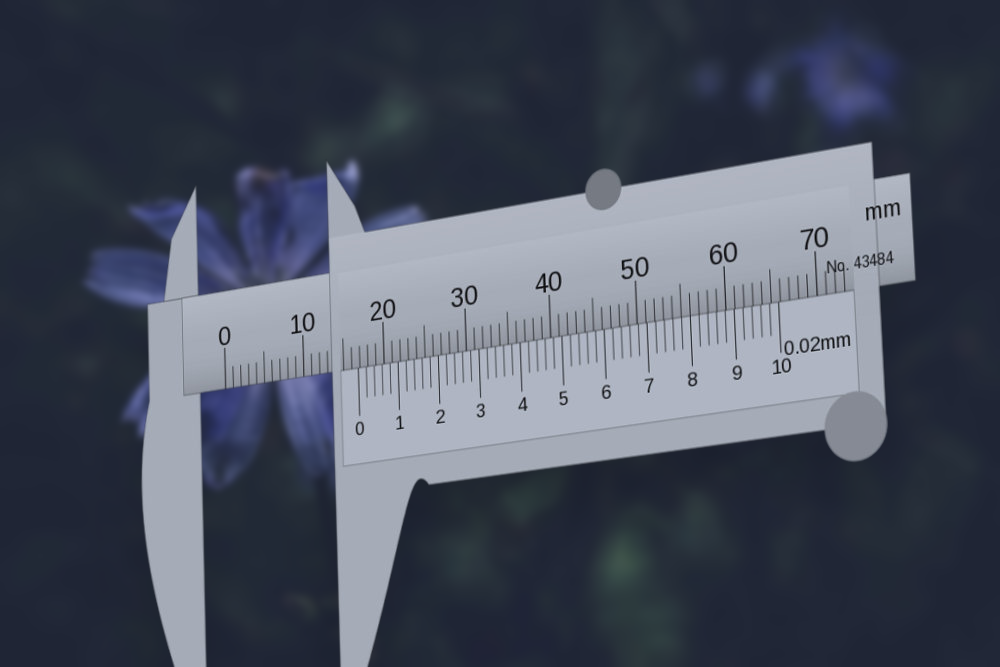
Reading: 16.8; mm
